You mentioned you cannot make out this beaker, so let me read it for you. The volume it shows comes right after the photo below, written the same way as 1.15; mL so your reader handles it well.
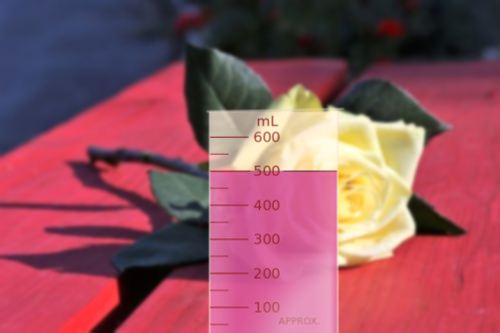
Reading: 500; mL
